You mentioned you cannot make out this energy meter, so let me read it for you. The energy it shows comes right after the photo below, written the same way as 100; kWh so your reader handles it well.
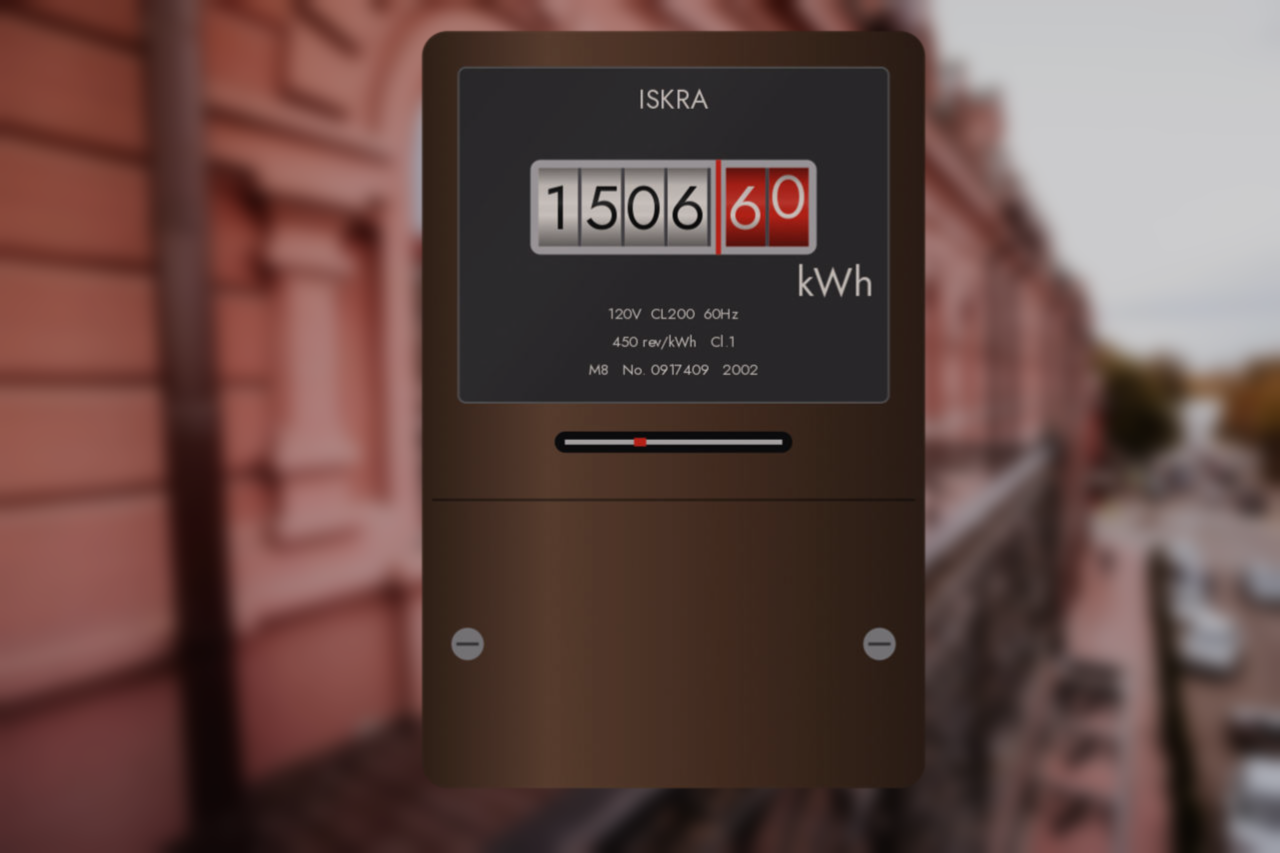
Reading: 1506.60; kWh
